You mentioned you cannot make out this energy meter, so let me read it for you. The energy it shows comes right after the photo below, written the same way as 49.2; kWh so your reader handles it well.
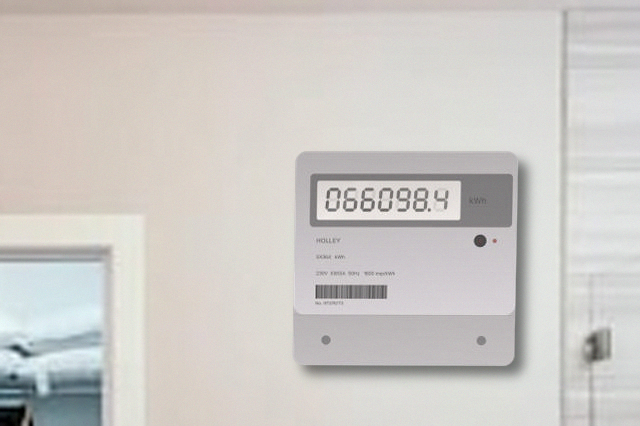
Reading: 66098.4; kWh
